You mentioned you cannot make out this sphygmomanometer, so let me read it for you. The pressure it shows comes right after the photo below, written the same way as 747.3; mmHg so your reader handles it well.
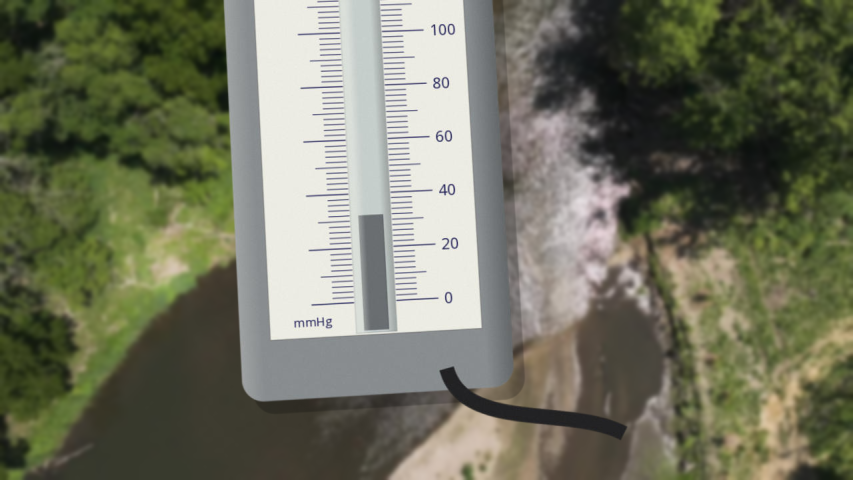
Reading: 32; mmHg
